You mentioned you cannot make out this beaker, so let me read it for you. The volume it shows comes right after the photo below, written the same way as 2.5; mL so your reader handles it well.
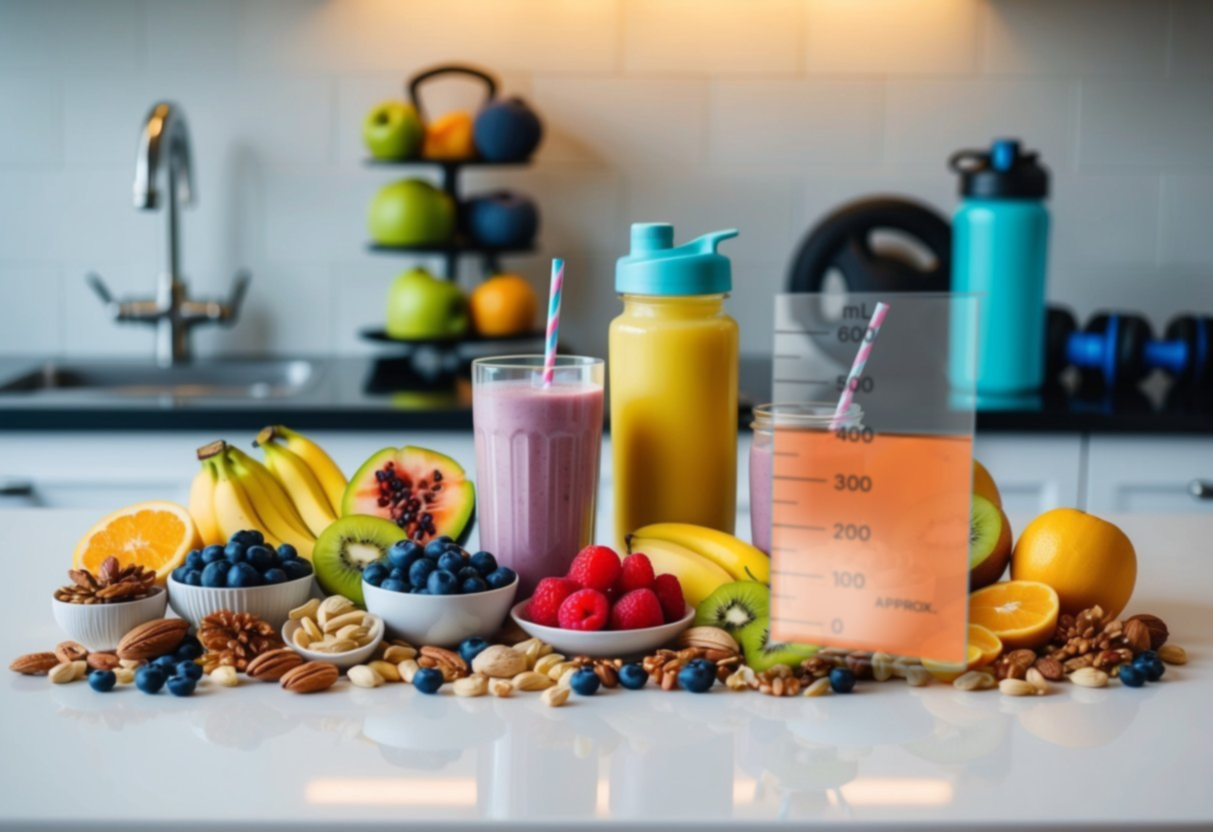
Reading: 400; mL
